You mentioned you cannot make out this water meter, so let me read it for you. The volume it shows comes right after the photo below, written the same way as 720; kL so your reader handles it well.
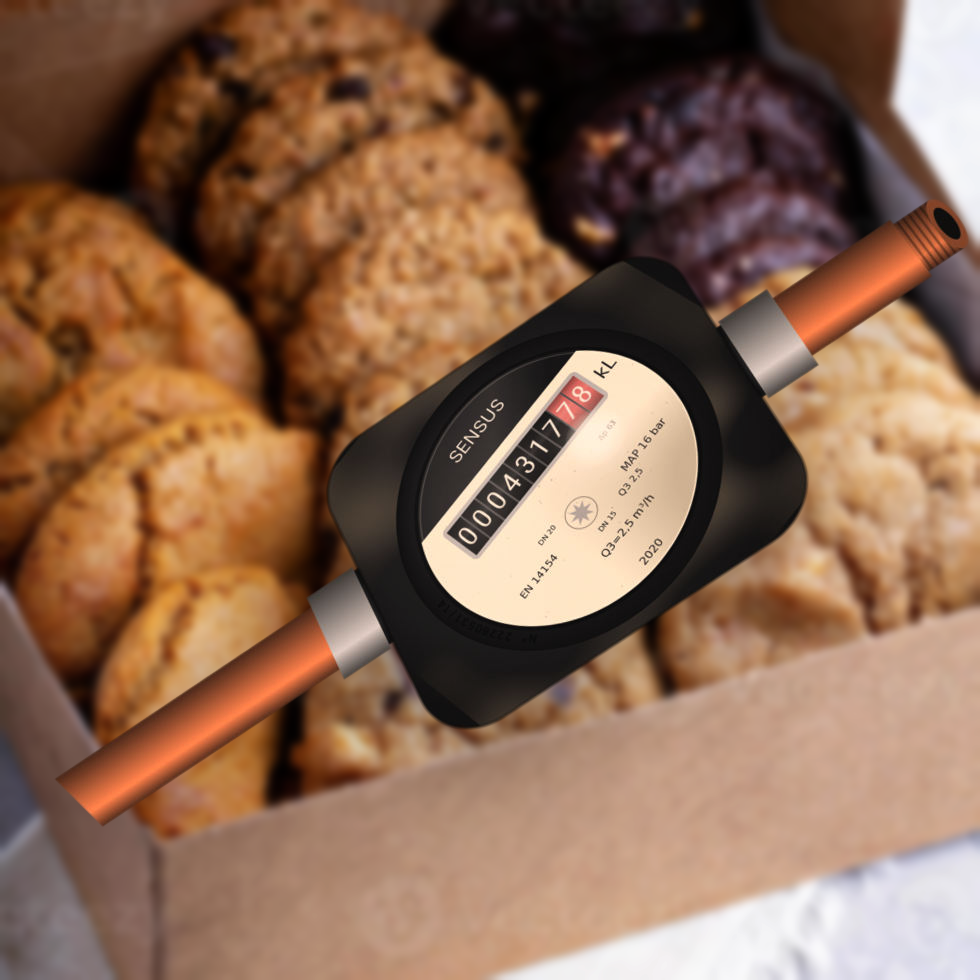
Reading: 4317.78; kL
